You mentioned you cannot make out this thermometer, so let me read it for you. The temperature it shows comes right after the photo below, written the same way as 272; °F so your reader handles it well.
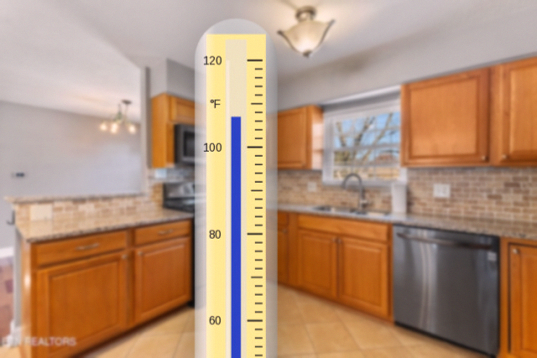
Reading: 107; °F
